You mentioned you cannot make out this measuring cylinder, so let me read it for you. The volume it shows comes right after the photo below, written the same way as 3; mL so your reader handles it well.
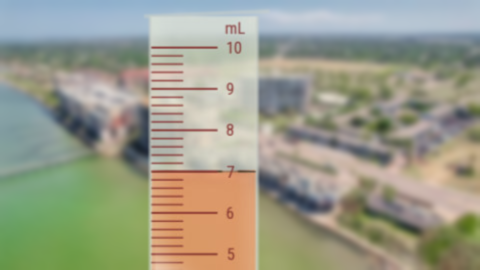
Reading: 7; mL
